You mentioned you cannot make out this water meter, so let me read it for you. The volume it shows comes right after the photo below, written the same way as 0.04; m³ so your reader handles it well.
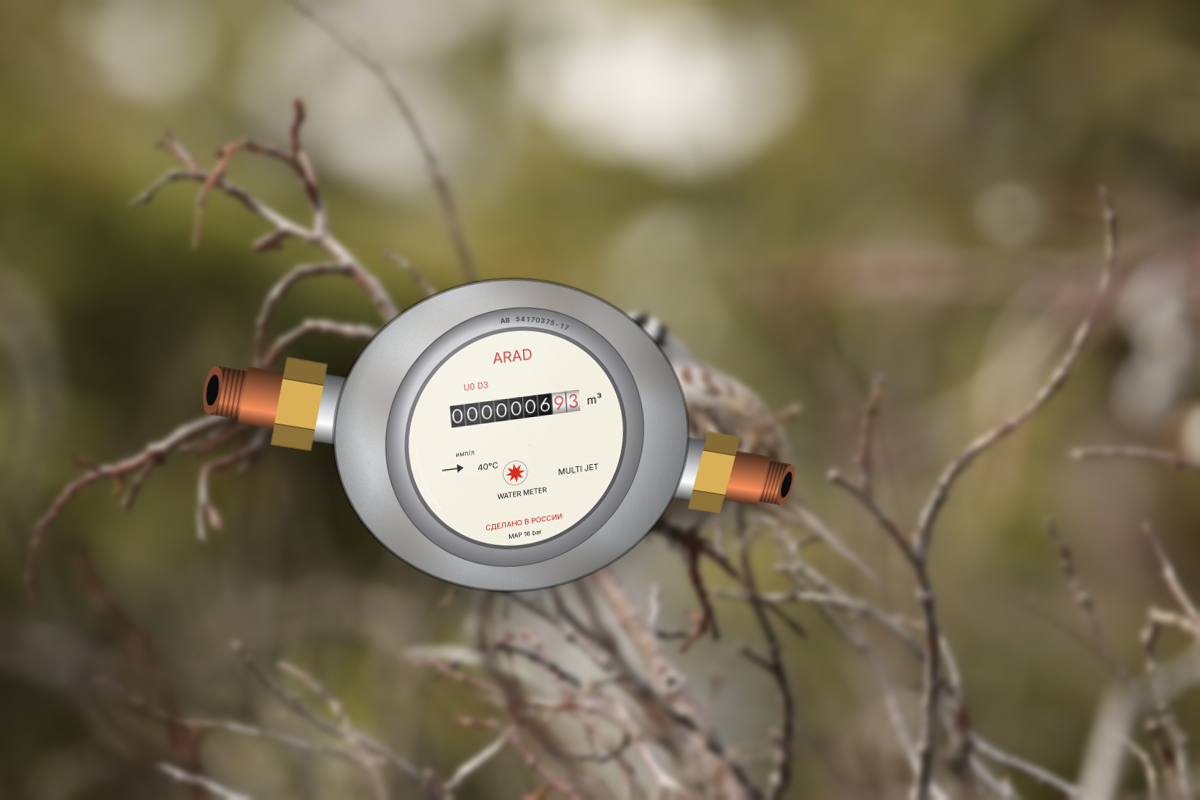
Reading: 6.93; m³
